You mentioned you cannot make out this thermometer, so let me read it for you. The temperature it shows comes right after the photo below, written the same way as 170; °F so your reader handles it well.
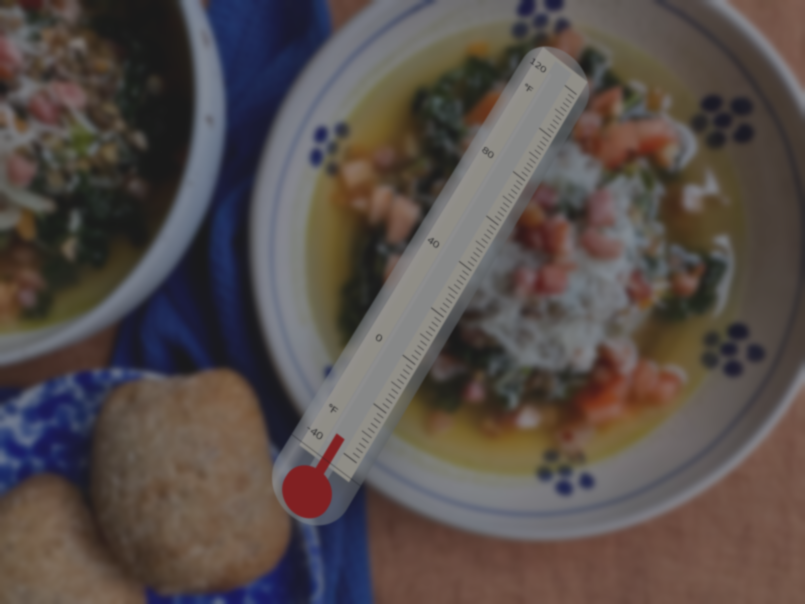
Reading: -36; °F
